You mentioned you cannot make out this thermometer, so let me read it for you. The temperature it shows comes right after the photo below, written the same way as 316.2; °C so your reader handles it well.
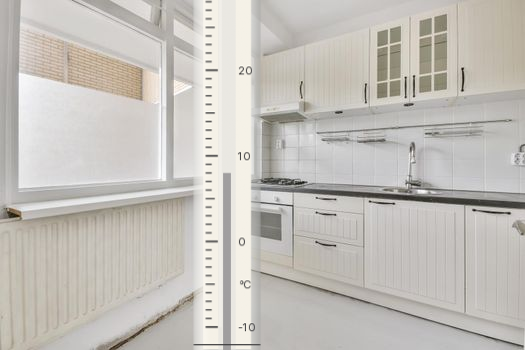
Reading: 8; °C
